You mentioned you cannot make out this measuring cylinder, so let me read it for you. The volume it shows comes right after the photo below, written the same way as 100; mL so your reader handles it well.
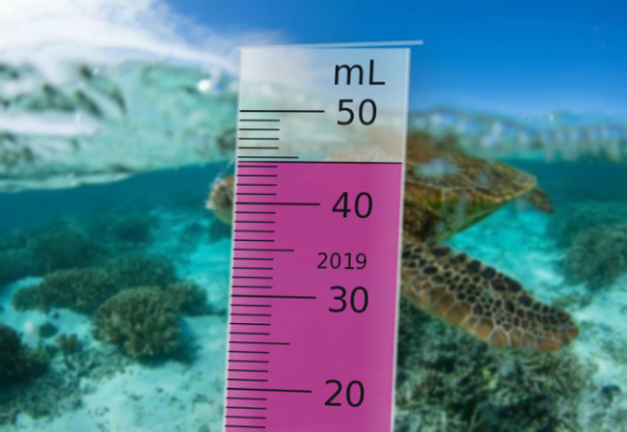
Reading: 44.5; mL
